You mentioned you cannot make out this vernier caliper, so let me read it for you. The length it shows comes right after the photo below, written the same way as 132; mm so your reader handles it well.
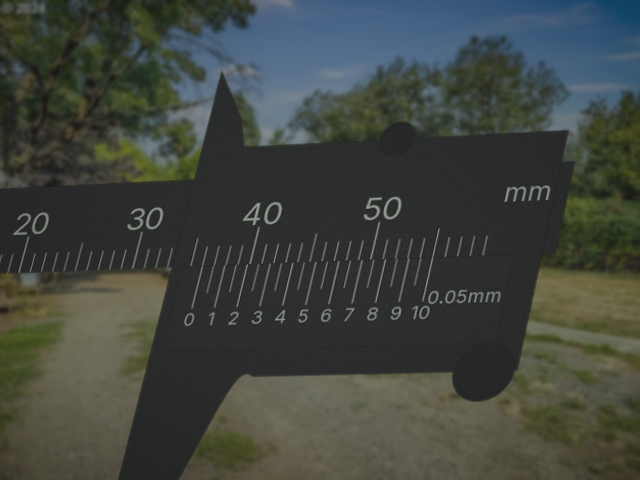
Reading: 36.0; mm
